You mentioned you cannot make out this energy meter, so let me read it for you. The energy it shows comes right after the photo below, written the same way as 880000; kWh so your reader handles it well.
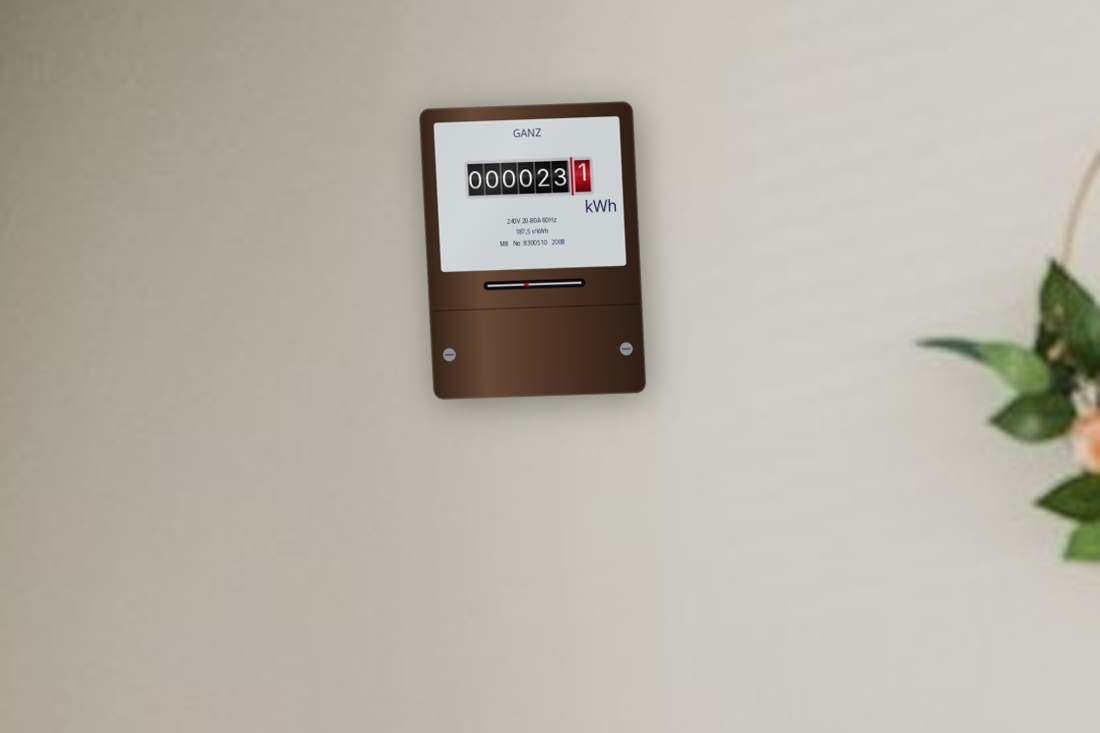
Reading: 23.1; kWh
